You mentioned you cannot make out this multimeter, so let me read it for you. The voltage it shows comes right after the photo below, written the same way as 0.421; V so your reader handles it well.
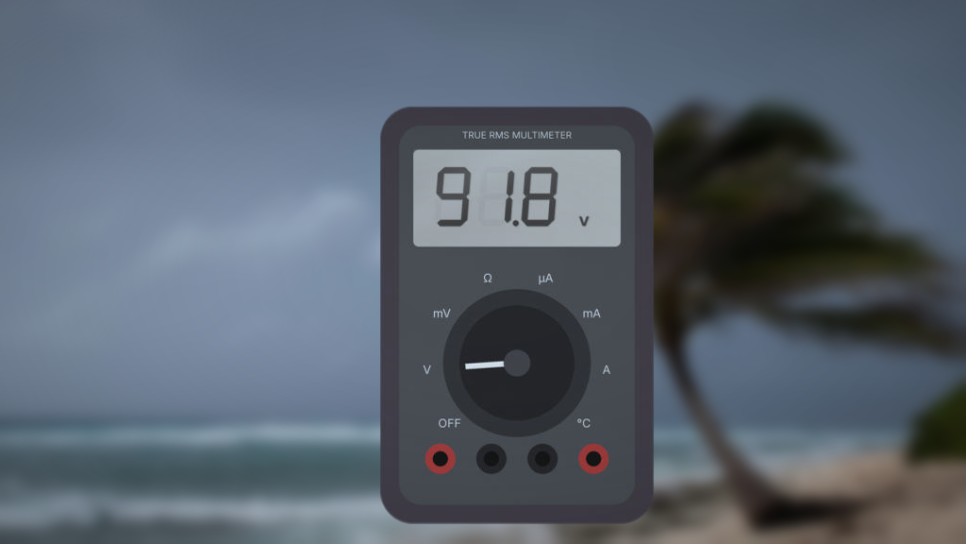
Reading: 91.8; V
